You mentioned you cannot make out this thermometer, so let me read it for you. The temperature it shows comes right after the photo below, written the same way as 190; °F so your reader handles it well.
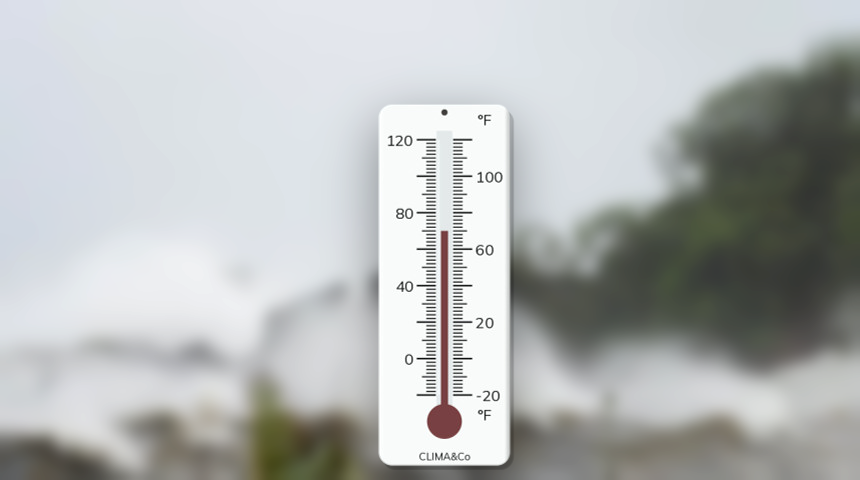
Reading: 70; °F
